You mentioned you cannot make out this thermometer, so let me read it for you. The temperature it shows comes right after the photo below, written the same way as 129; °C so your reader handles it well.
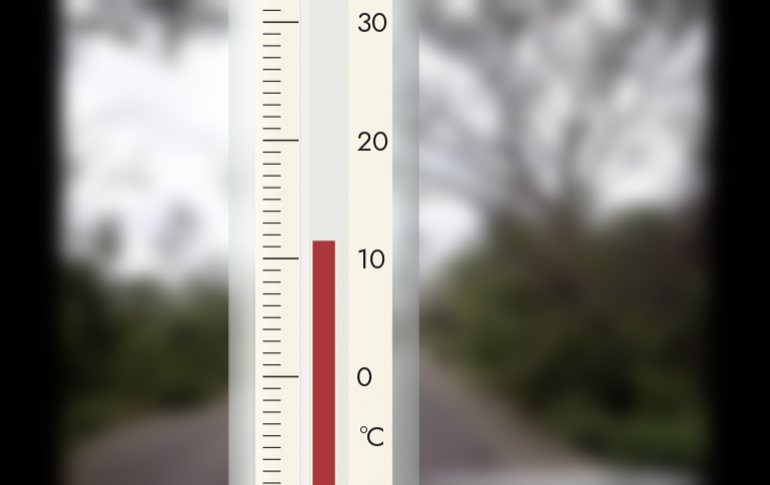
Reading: 11.5; °C
